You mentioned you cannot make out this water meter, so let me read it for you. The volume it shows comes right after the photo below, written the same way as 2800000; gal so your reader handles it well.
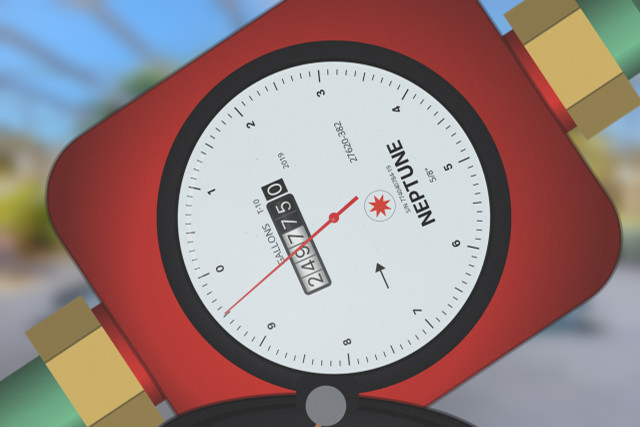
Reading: 2497749.5; gal
